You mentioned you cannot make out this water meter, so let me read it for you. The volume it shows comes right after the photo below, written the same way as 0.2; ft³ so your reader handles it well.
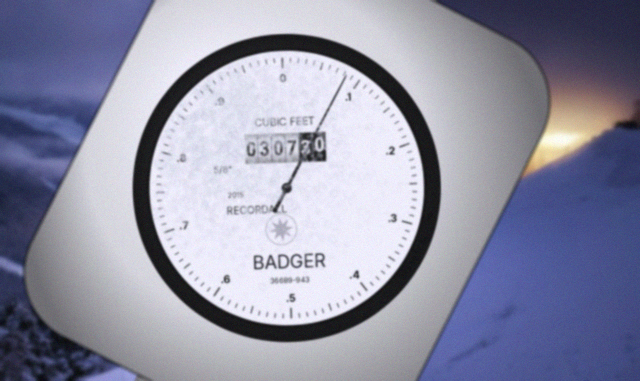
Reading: 30730.08; ft³
